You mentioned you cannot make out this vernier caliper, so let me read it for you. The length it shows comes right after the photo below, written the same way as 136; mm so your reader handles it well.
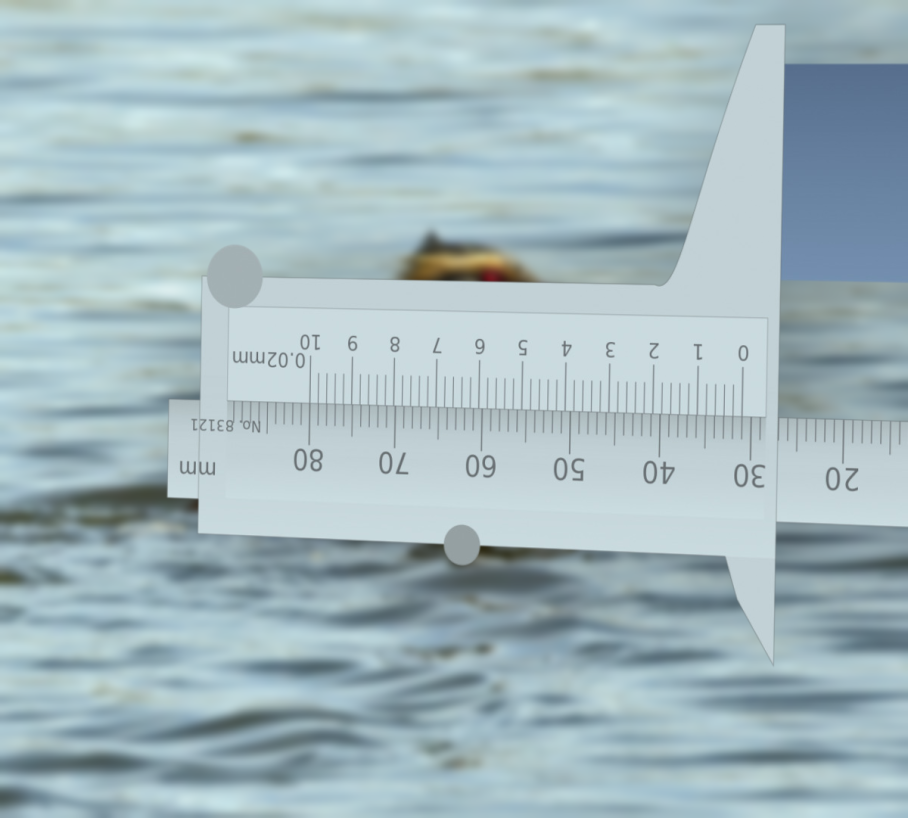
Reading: 31.0; mm
